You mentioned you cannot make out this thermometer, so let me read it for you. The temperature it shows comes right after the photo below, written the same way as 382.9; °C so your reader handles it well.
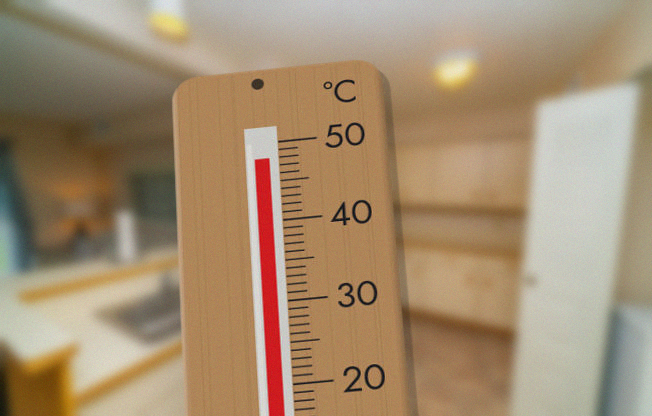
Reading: 48; °C
